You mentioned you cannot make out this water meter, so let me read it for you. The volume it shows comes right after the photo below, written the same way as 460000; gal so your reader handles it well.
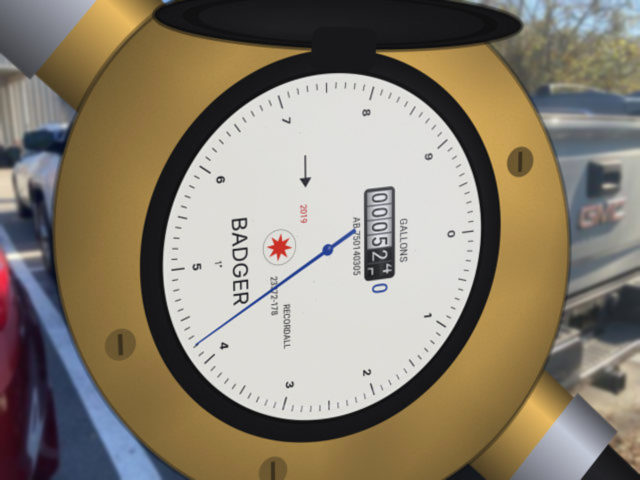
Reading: 5244.2; gal
